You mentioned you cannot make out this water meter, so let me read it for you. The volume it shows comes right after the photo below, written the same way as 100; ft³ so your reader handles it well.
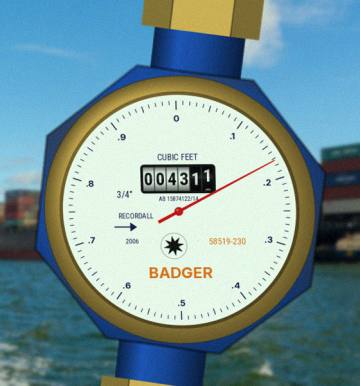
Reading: 4311.17; ft³
